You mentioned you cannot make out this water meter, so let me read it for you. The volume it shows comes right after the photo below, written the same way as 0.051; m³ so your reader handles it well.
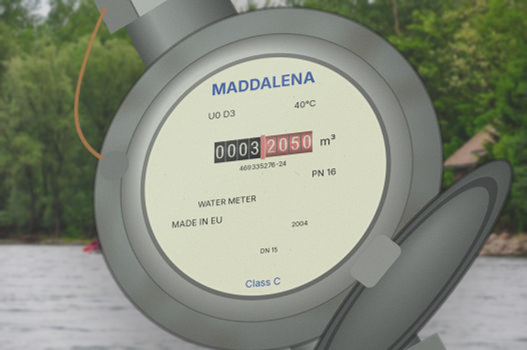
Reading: 3.2050; m³
